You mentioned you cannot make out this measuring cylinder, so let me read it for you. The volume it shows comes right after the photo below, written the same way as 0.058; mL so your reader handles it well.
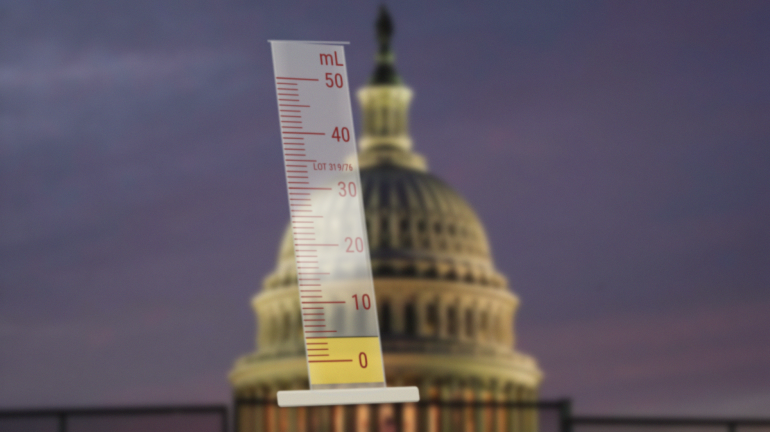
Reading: 4; mL
